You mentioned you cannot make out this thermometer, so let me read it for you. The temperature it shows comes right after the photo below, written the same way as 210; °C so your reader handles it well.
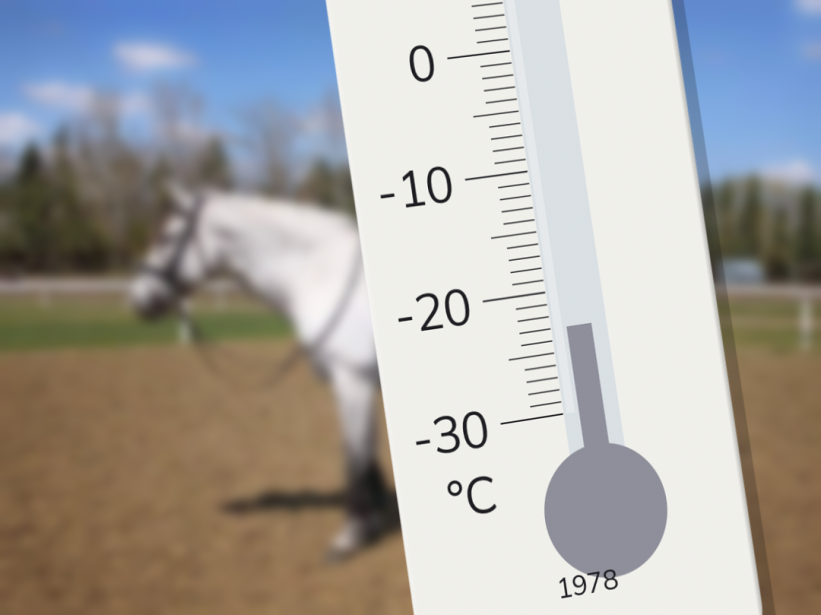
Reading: -23; °C
